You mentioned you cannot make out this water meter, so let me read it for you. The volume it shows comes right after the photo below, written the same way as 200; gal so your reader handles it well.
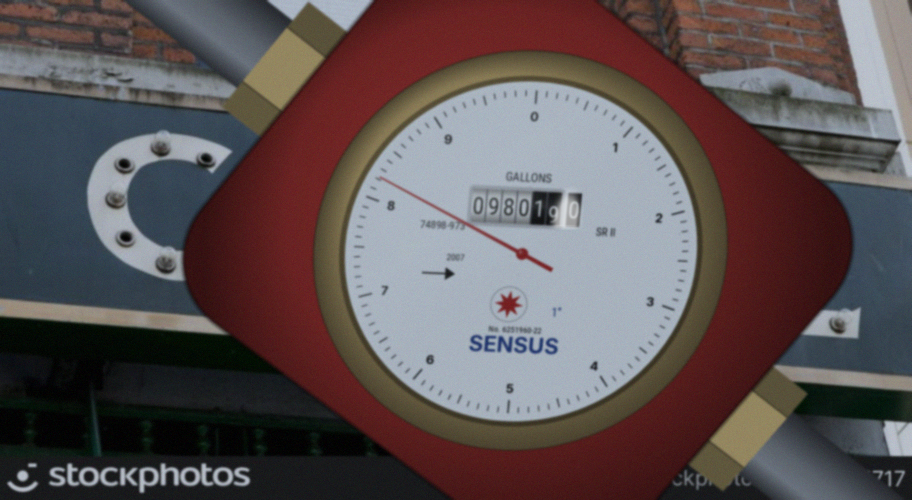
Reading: 980188.2; gal
